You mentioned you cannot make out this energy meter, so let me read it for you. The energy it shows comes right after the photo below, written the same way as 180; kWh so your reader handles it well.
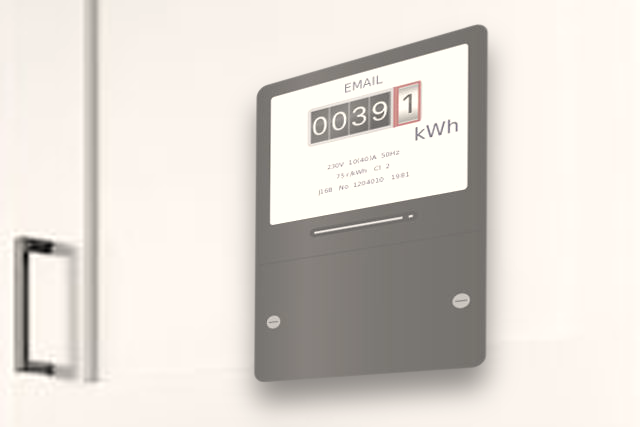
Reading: 39.1; kWh
